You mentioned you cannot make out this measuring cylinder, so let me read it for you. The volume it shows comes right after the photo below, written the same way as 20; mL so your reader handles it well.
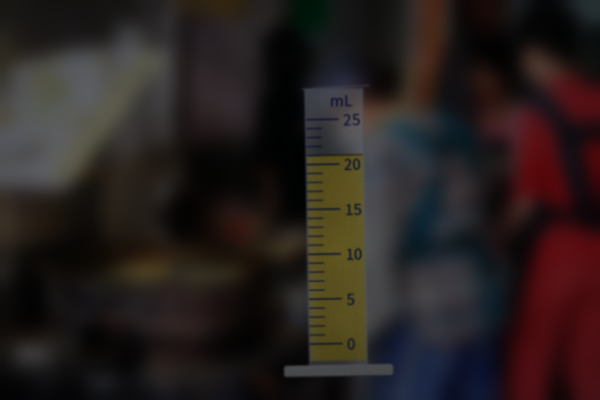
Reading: 21; mL
